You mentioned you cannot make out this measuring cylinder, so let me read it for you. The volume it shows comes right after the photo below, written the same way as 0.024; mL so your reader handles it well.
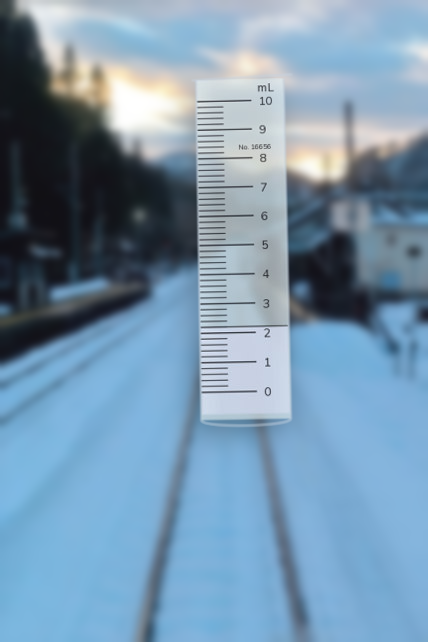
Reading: 2.2; mL
